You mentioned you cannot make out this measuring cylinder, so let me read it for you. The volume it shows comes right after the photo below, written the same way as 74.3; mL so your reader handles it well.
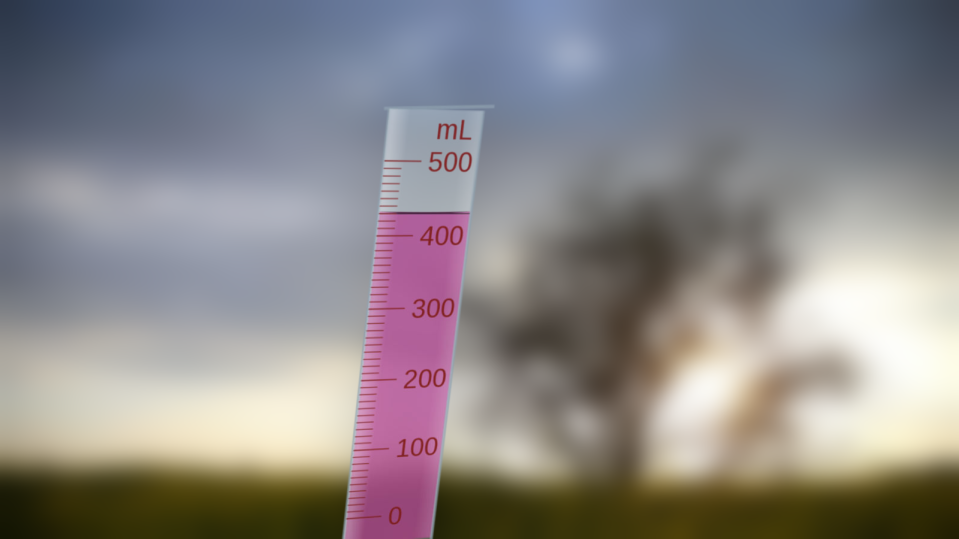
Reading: 430; mL
